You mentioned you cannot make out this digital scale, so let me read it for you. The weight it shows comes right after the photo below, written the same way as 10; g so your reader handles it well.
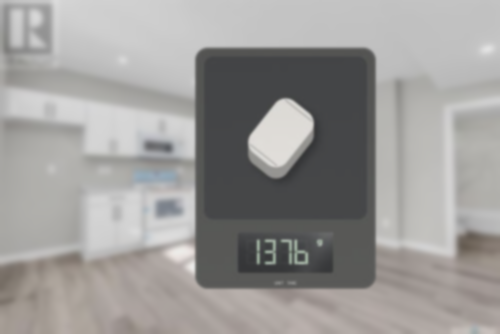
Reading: 1376; g
